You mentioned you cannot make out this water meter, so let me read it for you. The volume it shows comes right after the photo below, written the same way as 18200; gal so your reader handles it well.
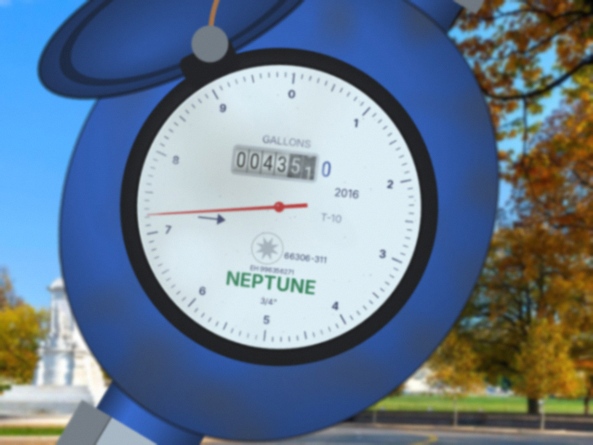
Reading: 43507.2; gal
